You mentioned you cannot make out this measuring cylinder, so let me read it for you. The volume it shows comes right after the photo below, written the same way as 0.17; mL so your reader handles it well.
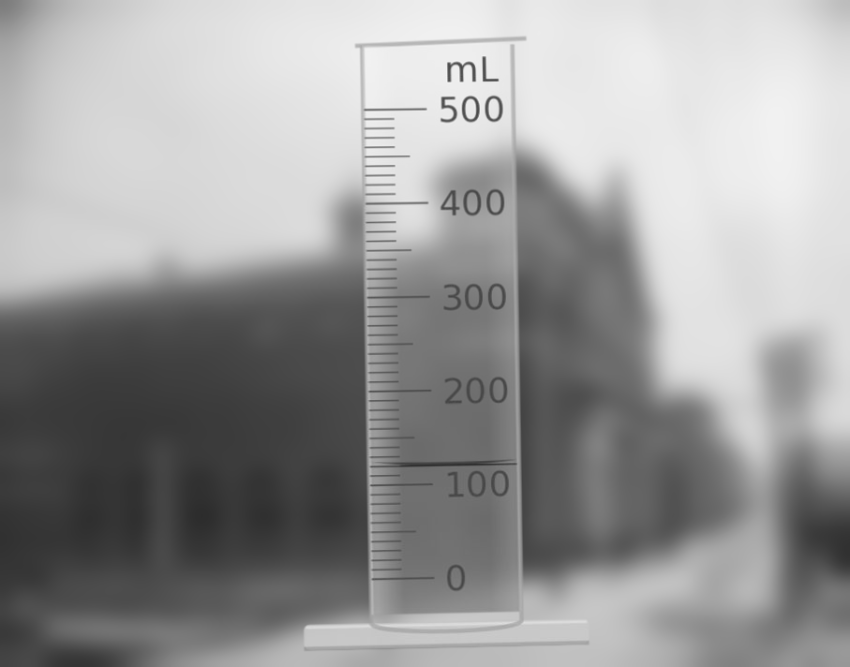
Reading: 120; mL
